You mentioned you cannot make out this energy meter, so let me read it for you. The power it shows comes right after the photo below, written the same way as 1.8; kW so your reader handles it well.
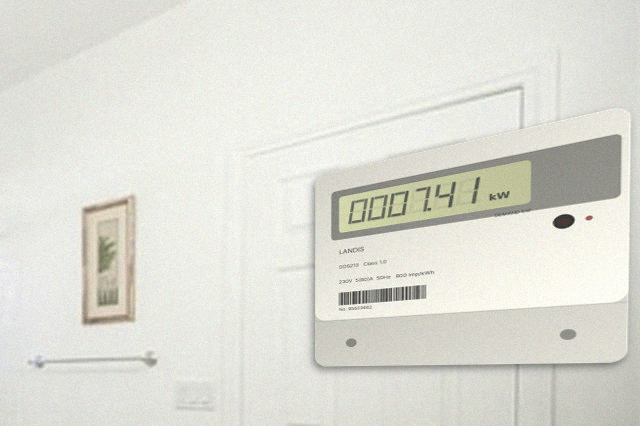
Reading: 7.41; kW
